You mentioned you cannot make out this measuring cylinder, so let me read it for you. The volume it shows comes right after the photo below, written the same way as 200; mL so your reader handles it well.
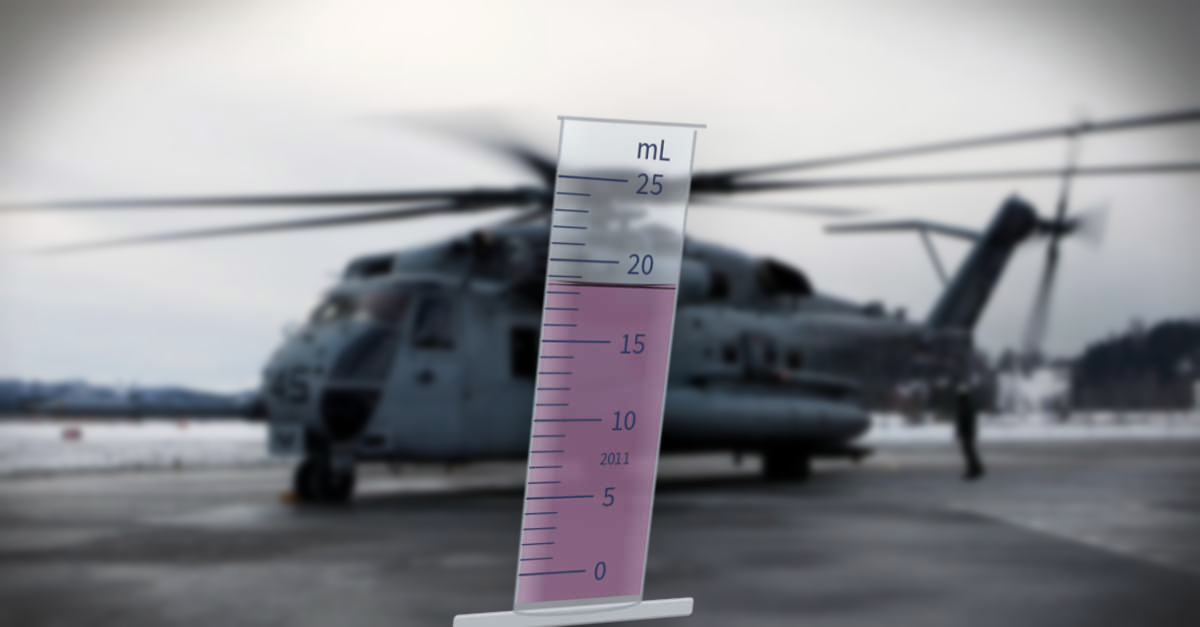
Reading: 18.5; mL
